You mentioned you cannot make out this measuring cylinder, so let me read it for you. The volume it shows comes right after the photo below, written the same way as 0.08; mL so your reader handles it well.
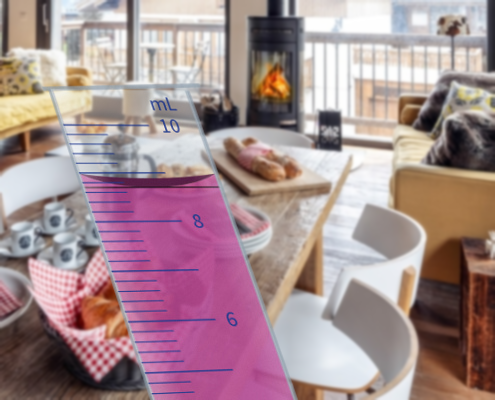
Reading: 8.7; mL
